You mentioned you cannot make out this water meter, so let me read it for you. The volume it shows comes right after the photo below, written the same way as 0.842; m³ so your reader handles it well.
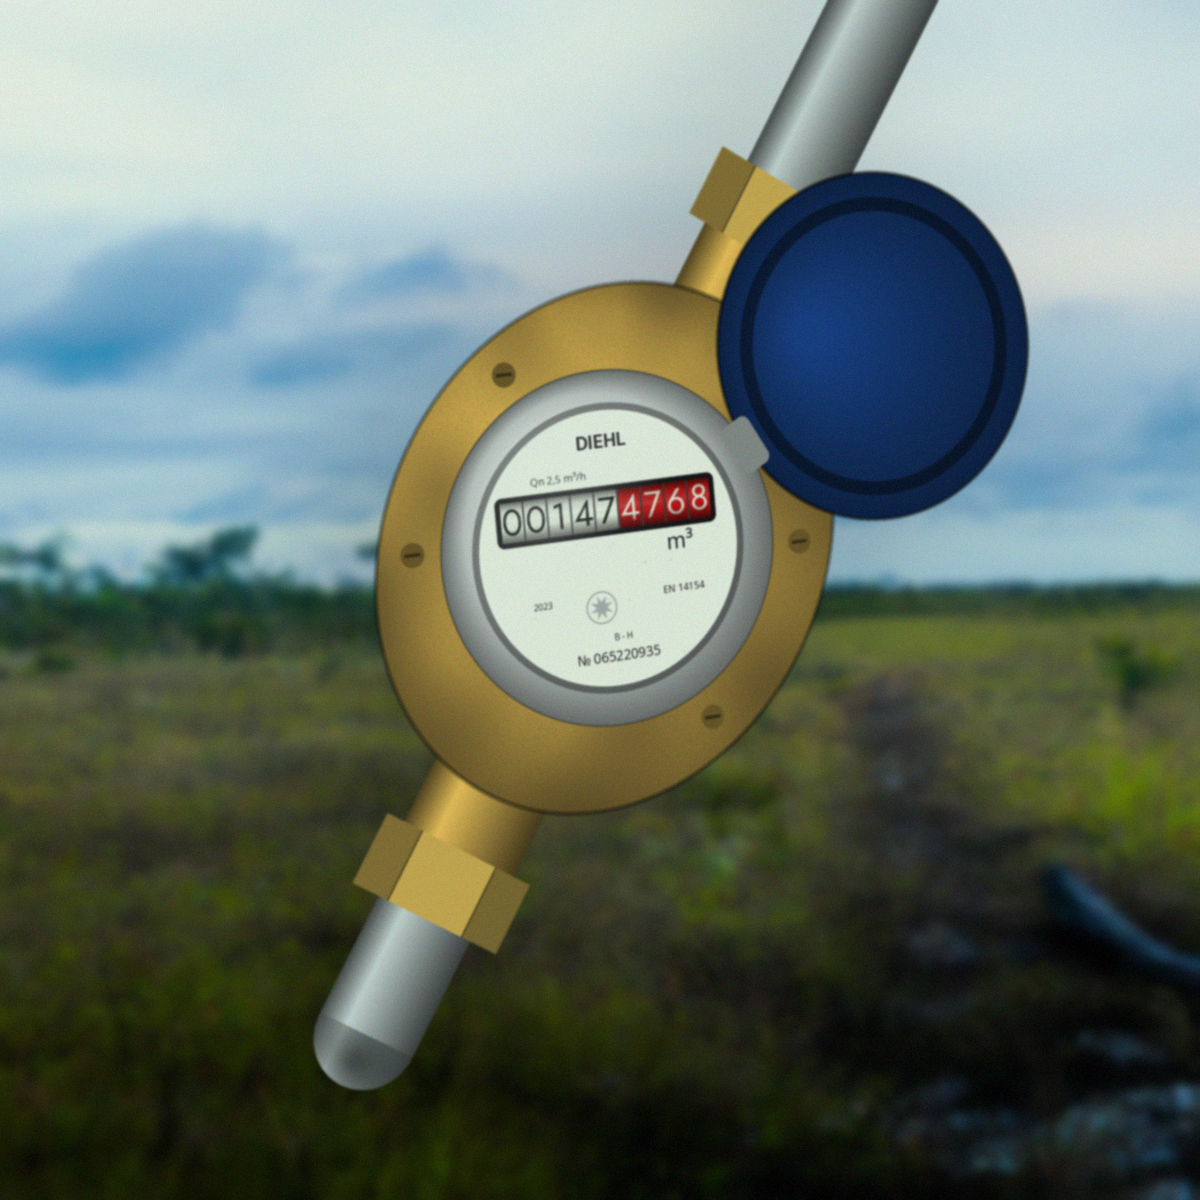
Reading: 147.4768; m³
